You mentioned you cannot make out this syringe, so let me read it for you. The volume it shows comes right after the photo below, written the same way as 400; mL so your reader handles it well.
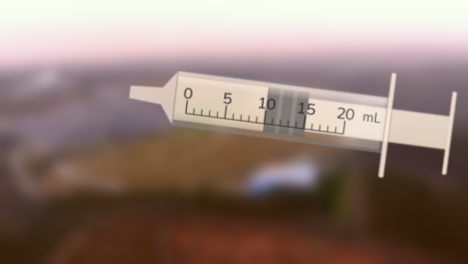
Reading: 10; mL
